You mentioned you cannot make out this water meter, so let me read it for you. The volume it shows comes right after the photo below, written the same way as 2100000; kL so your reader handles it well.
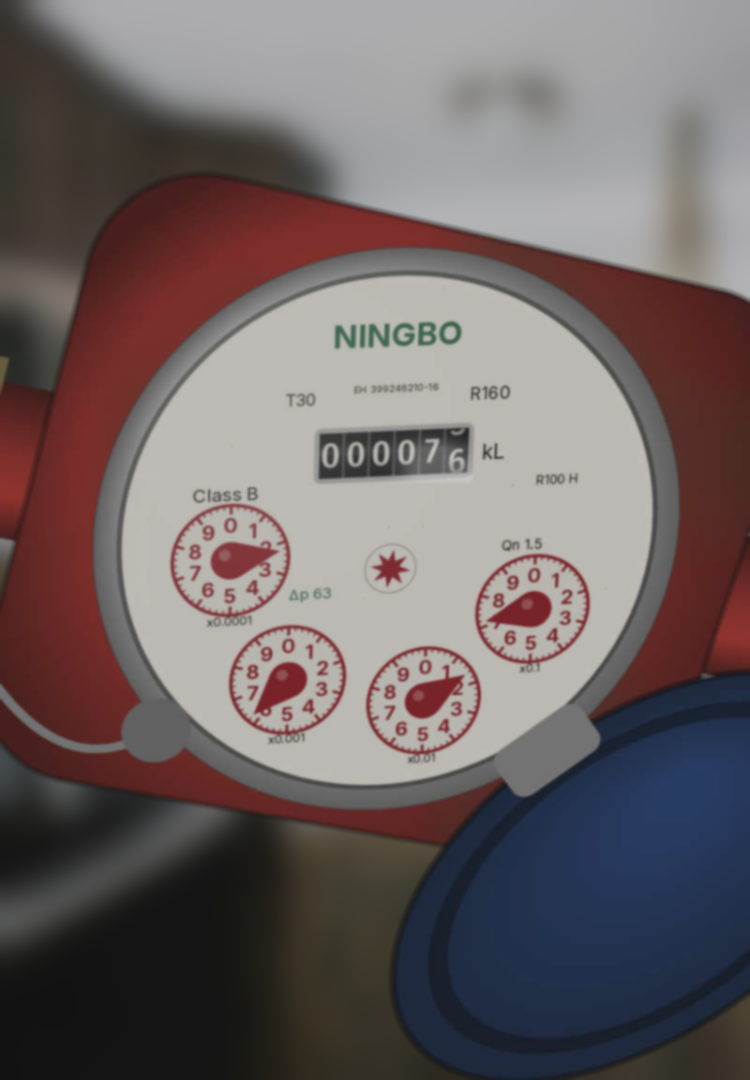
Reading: 75.7162; kL
